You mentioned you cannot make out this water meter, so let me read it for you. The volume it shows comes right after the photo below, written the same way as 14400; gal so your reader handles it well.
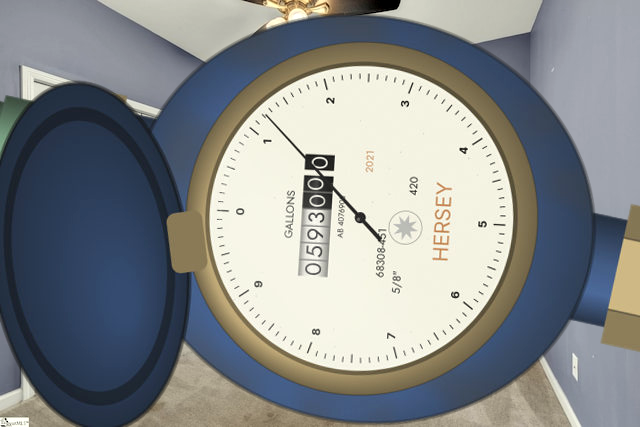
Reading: 593001.2; gal
